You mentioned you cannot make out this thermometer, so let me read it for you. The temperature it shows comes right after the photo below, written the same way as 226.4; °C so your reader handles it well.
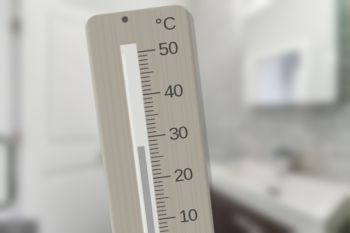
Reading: 28; °C
